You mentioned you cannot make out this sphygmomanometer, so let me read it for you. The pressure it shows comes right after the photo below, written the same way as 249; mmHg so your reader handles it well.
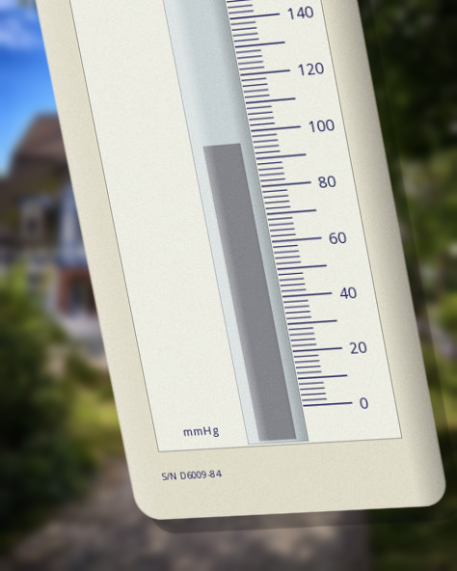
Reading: 96; mmHg
